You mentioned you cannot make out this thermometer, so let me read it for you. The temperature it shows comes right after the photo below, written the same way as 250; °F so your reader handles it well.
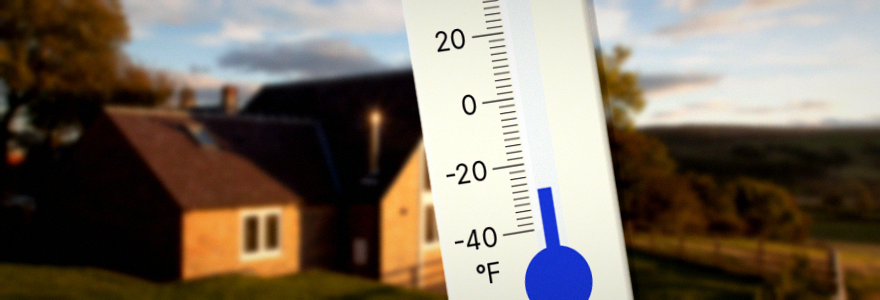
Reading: -28; °F
